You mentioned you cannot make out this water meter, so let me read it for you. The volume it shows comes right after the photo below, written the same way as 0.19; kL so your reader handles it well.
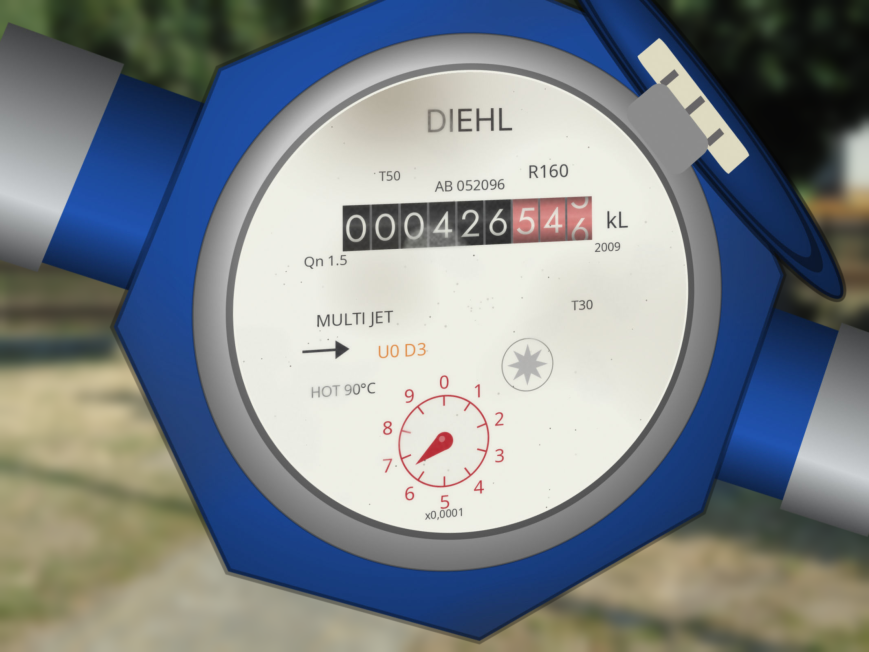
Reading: 426.5456; kL
